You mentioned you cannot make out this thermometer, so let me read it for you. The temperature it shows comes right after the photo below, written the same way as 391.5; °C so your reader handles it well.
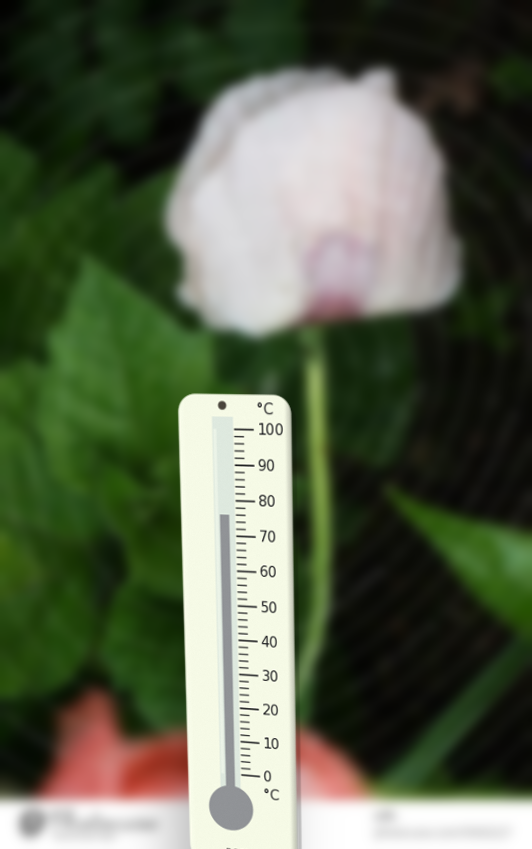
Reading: 76; °C
